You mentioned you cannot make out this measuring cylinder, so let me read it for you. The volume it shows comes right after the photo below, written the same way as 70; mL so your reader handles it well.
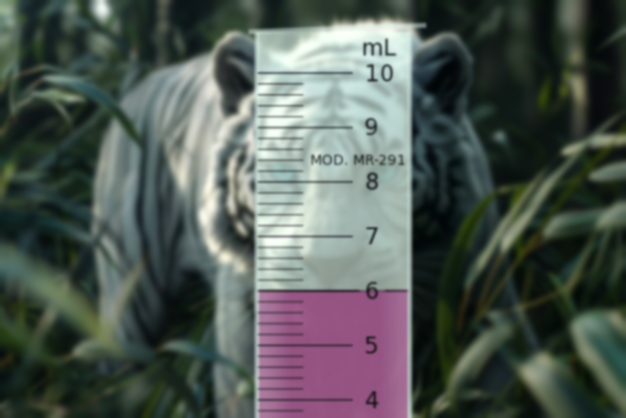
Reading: 6; mL
